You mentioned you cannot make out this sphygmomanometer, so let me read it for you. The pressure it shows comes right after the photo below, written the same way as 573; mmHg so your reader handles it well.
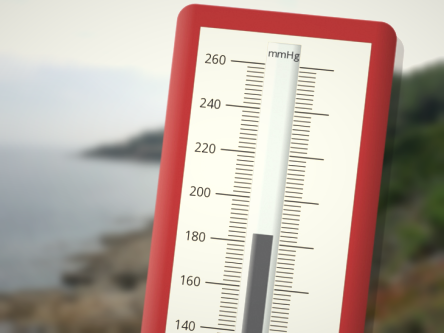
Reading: 184; mmHg
